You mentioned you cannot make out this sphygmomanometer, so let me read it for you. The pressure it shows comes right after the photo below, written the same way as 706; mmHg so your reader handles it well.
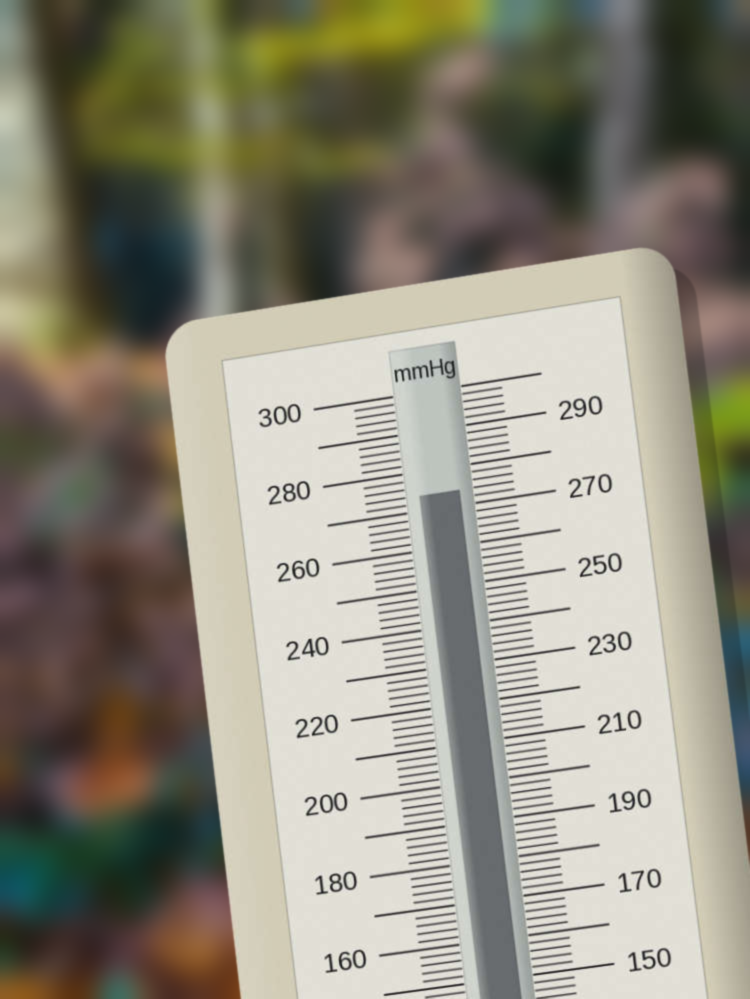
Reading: 274; mmHg
